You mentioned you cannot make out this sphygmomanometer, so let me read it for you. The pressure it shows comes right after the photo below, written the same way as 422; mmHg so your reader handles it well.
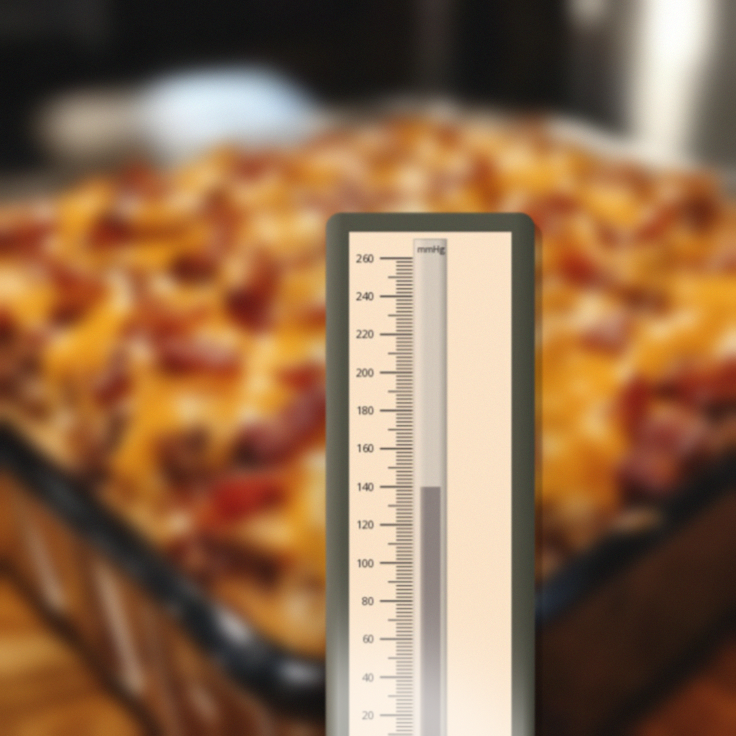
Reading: 140; mmHg
